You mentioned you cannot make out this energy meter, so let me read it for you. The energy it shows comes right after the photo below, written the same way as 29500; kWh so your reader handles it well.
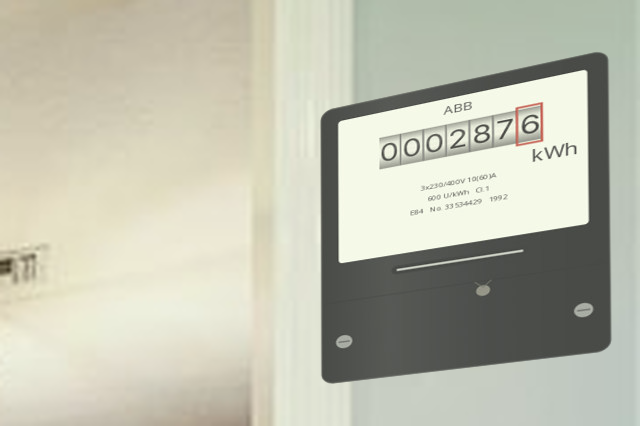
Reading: 287.6; kWh
